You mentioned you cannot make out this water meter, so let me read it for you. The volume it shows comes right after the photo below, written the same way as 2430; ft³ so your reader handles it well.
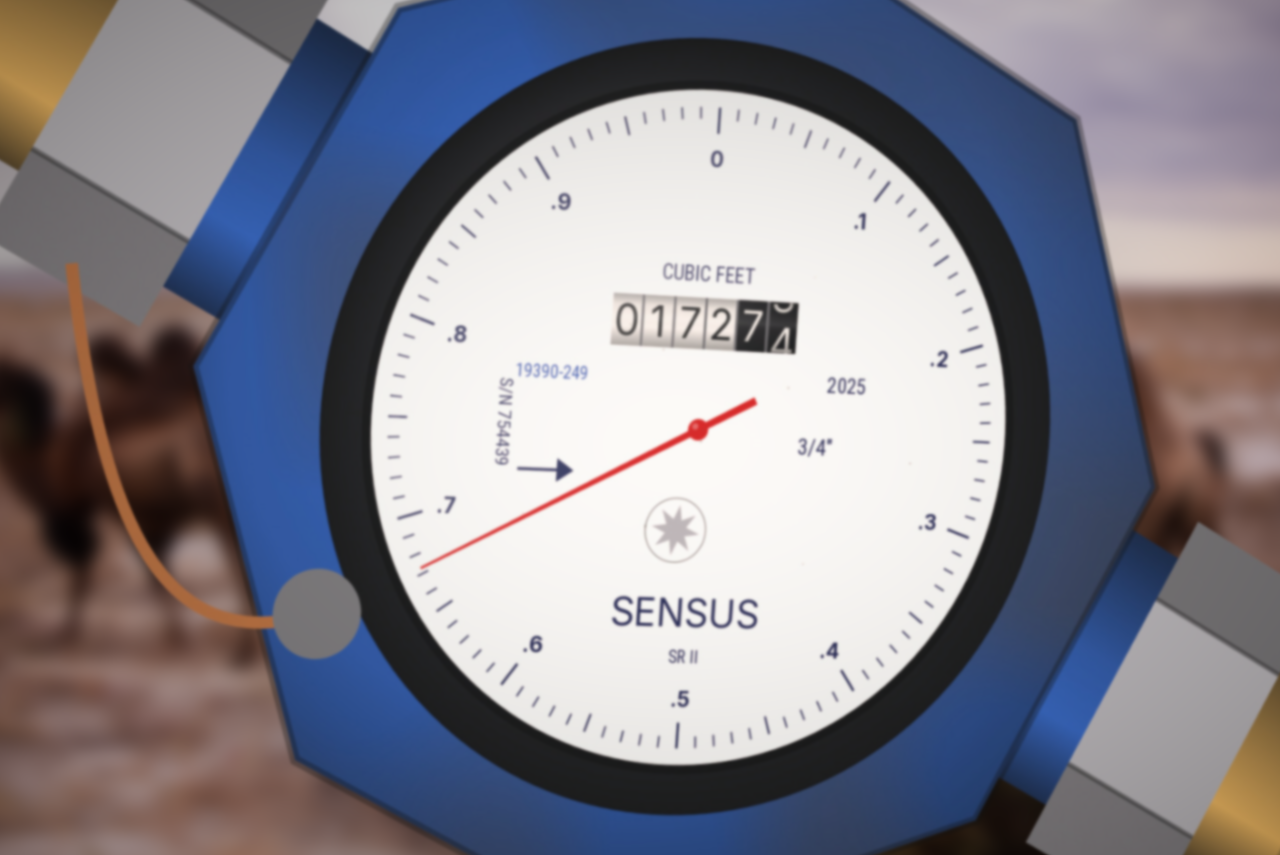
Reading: 17273.67; ft³
